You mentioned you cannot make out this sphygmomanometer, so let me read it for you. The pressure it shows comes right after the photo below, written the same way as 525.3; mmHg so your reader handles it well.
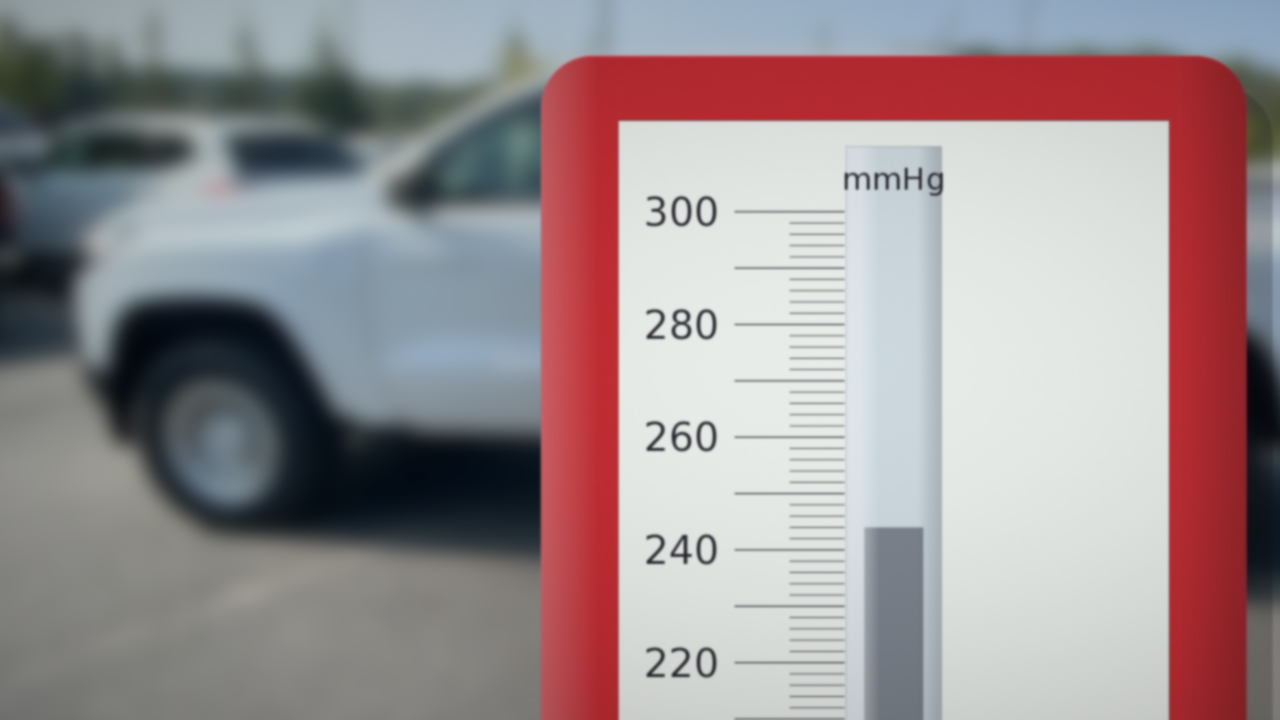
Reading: 244; mmHg
